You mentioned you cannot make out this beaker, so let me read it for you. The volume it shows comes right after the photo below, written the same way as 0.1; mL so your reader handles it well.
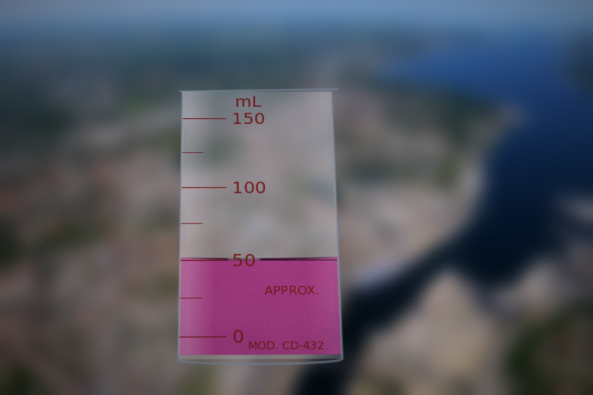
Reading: 50; mL
